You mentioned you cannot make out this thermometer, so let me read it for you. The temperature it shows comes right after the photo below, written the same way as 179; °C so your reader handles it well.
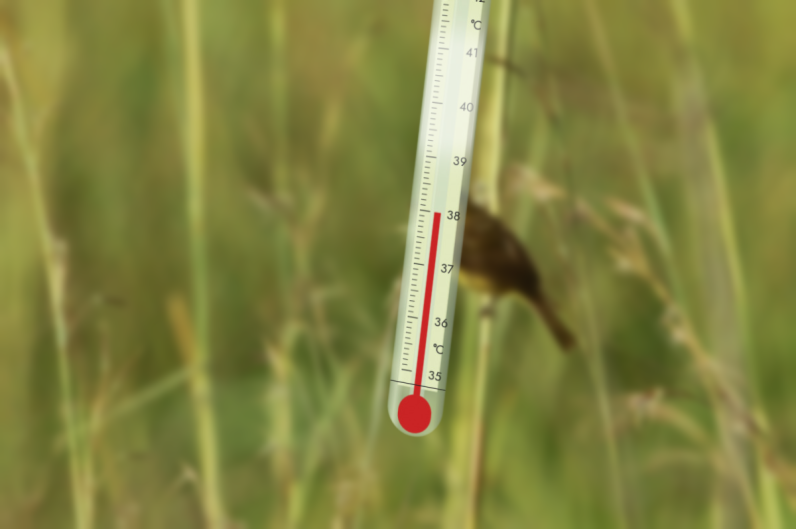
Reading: 38; °C
